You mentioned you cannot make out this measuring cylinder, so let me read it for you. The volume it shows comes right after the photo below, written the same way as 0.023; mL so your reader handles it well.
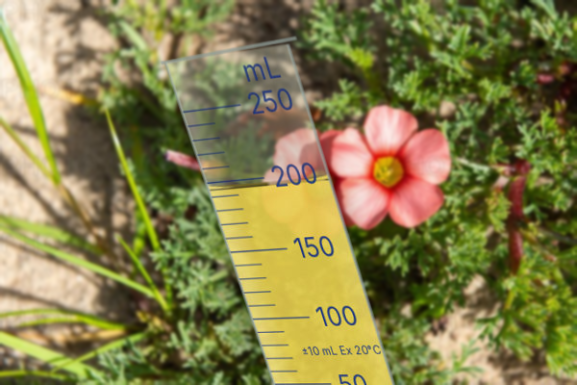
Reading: 195; mL
